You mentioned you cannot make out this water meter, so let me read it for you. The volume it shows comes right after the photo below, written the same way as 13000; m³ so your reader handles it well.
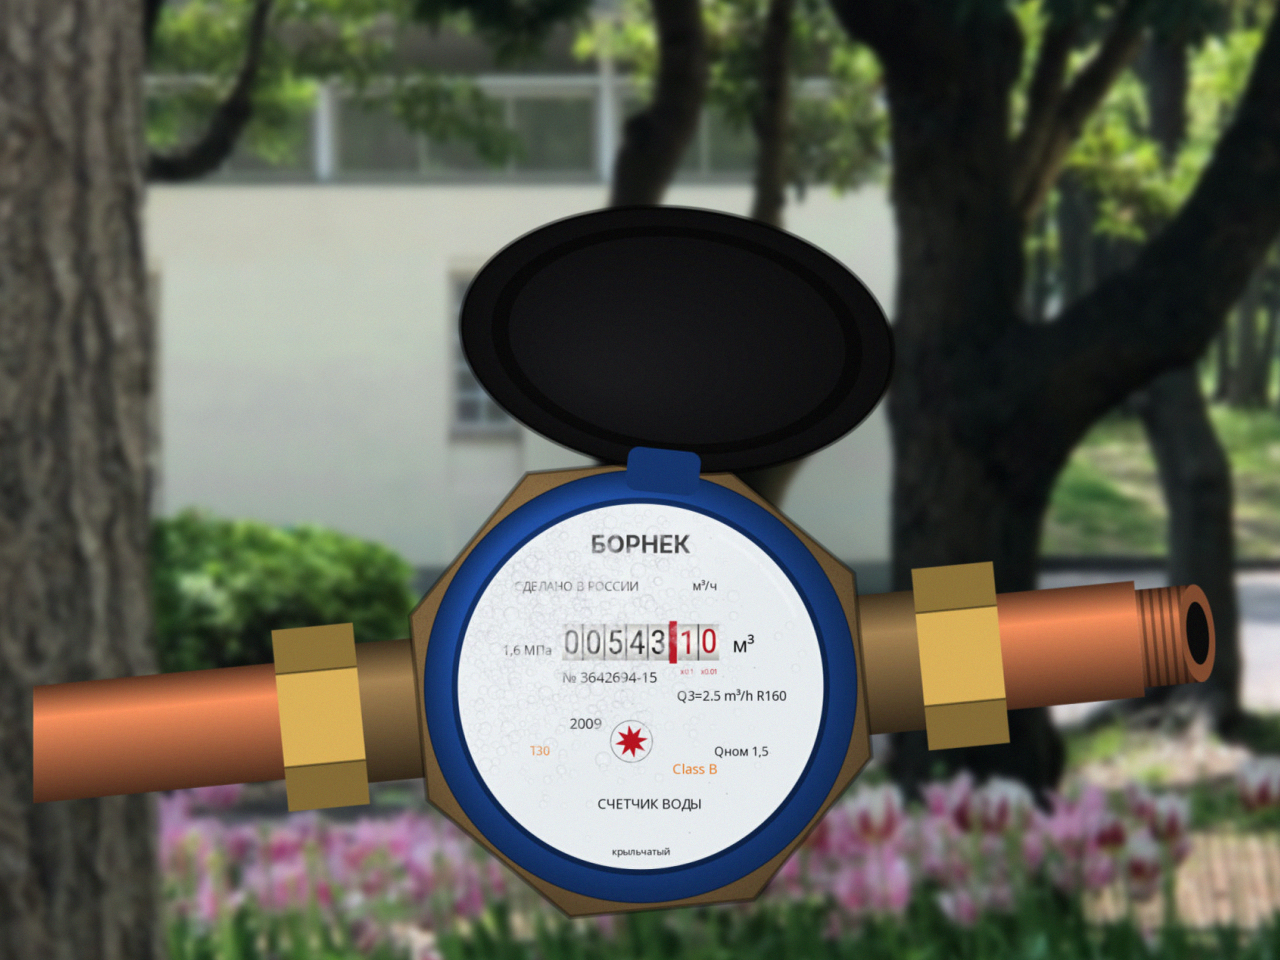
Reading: 543.10; m³
